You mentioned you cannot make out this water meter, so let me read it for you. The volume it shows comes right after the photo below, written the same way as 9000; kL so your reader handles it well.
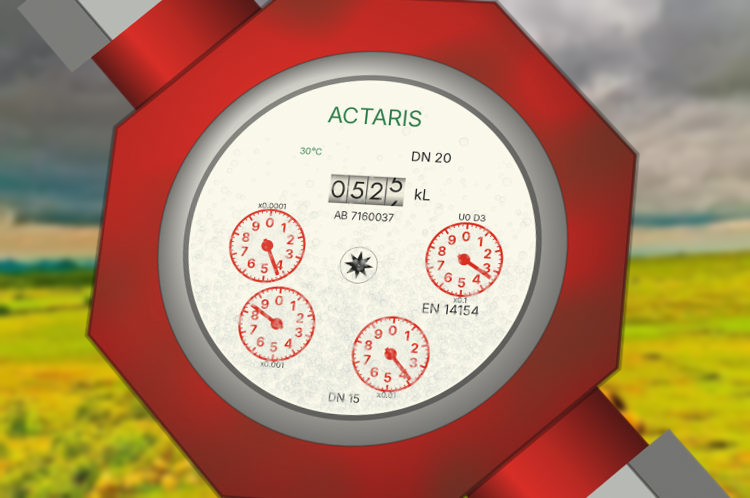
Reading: 525.3384; kL
